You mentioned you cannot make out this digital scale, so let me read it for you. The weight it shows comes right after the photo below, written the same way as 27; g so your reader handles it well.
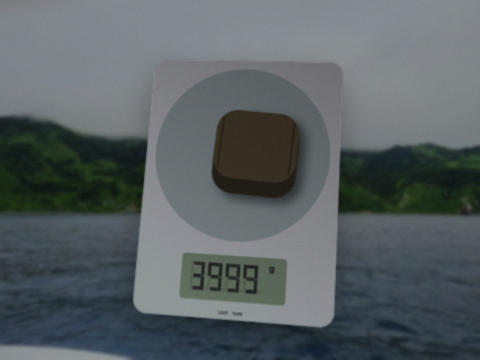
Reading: 3999; g
